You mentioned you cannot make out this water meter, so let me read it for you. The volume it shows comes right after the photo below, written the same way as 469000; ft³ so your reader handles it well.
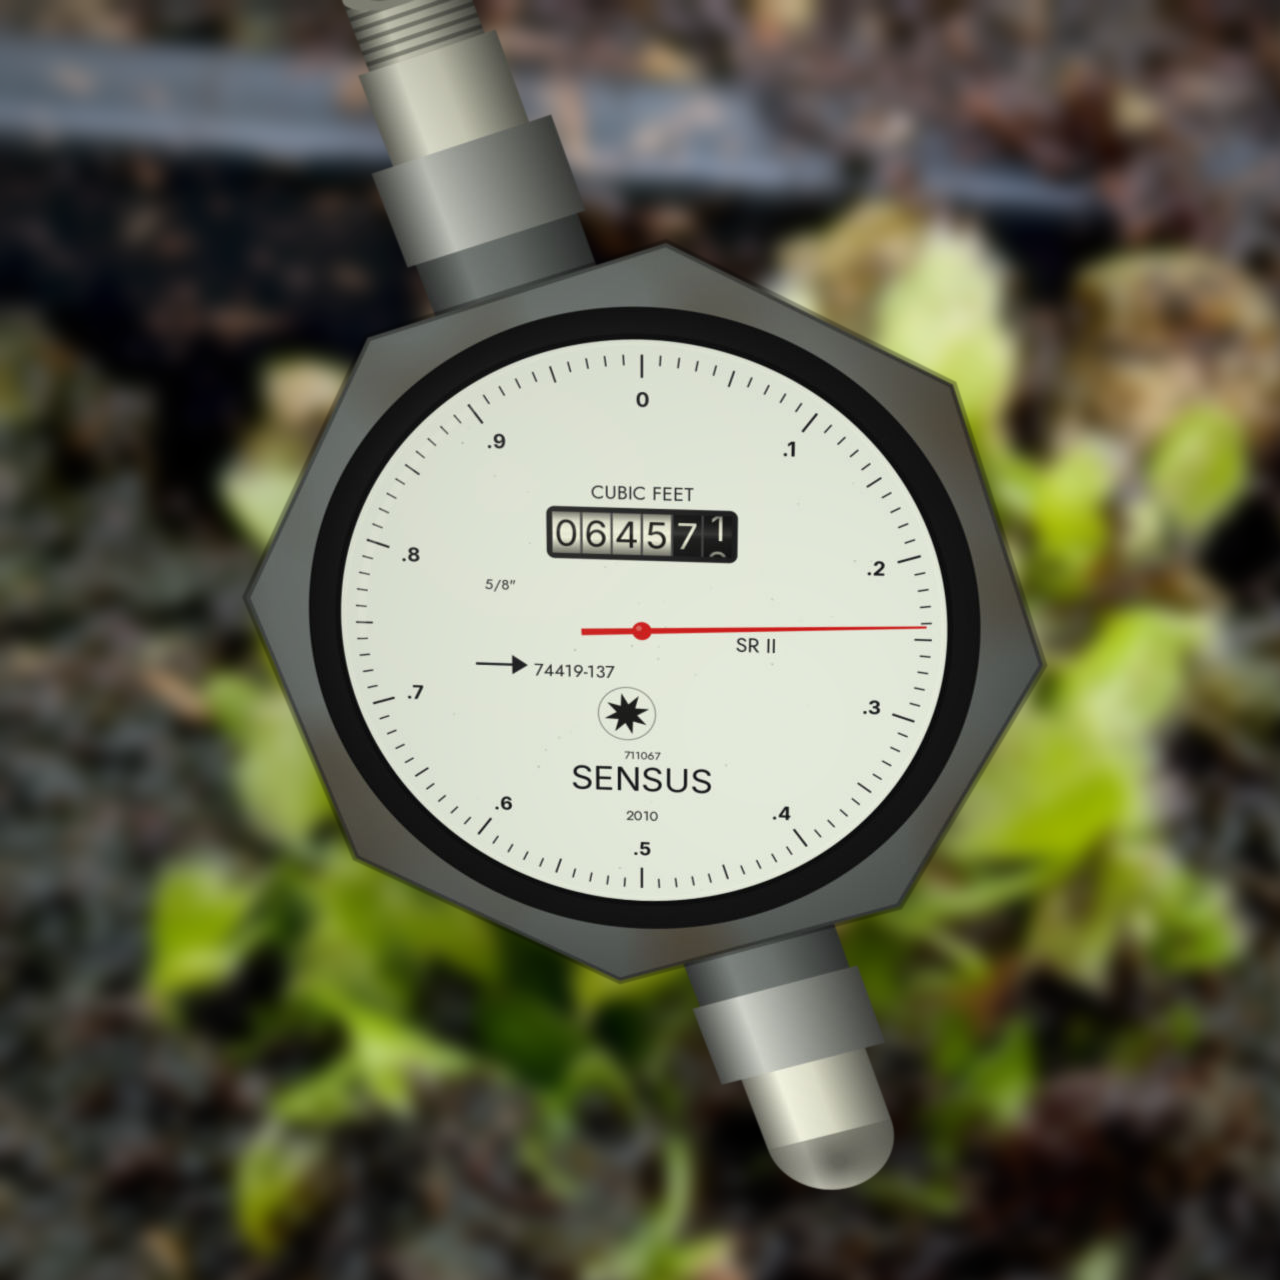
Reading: 64571.24; ft³
